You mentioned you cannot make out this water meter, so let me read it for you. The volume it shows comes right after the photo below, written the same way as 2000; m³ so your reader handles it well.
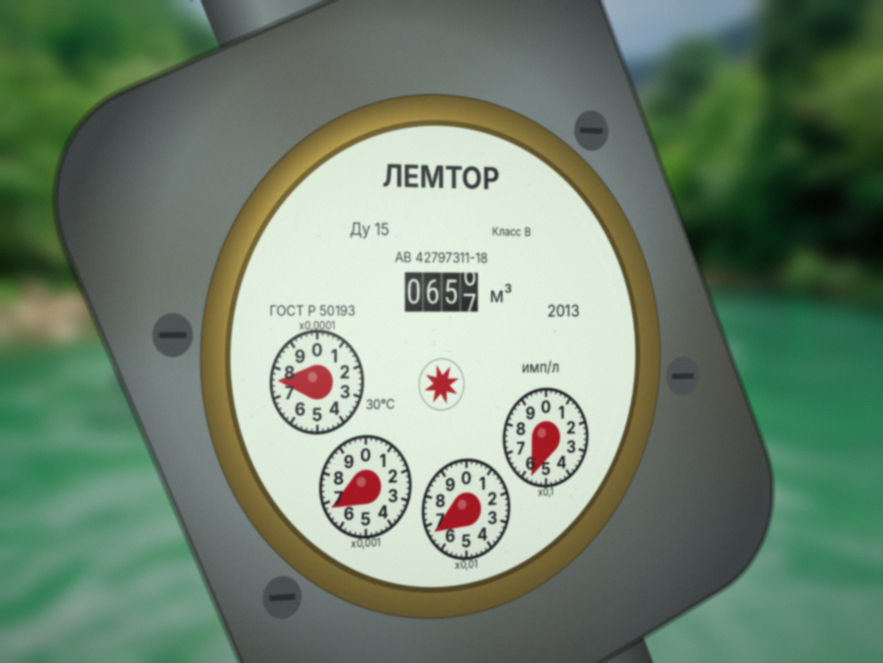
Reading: 656.5667; m³
